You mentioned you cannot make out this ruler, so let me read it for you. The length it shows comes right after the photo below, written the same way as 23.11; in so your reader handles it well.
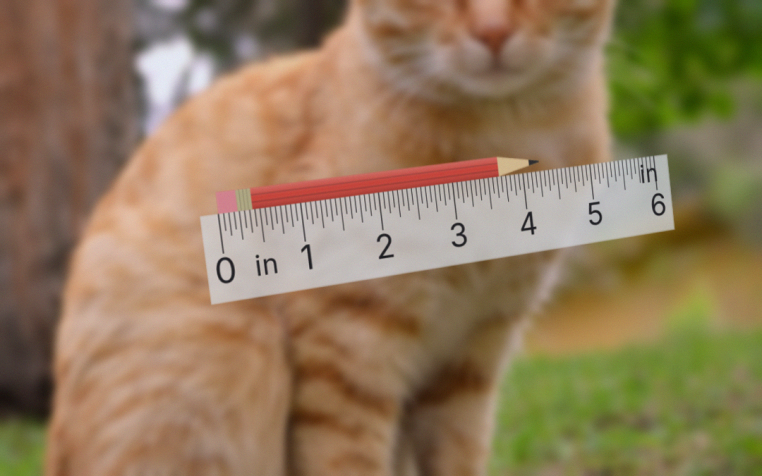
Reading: 4.25; in
